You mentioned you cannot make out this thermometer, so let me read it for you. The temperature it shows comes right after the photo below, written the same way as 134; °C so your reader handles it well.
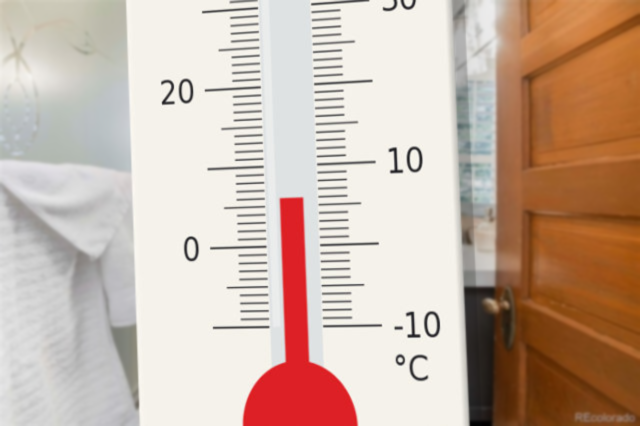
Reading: 6; °C
